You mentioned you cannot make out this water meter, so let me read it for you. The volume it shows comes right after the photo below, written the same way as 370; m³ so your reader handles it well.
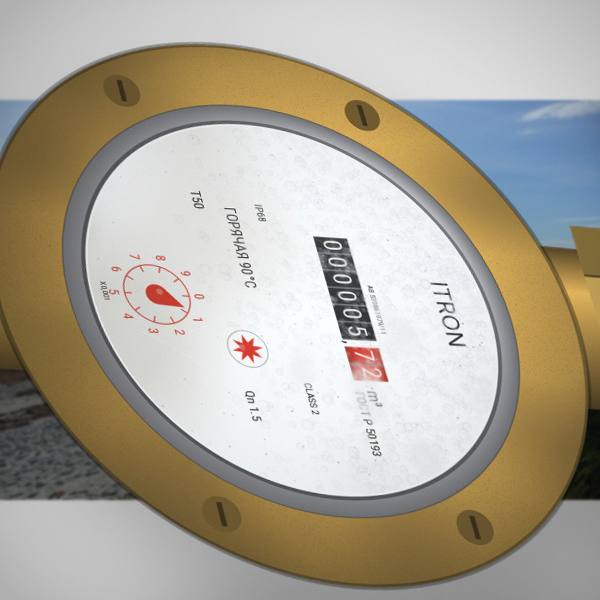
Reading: 5.720; m³
